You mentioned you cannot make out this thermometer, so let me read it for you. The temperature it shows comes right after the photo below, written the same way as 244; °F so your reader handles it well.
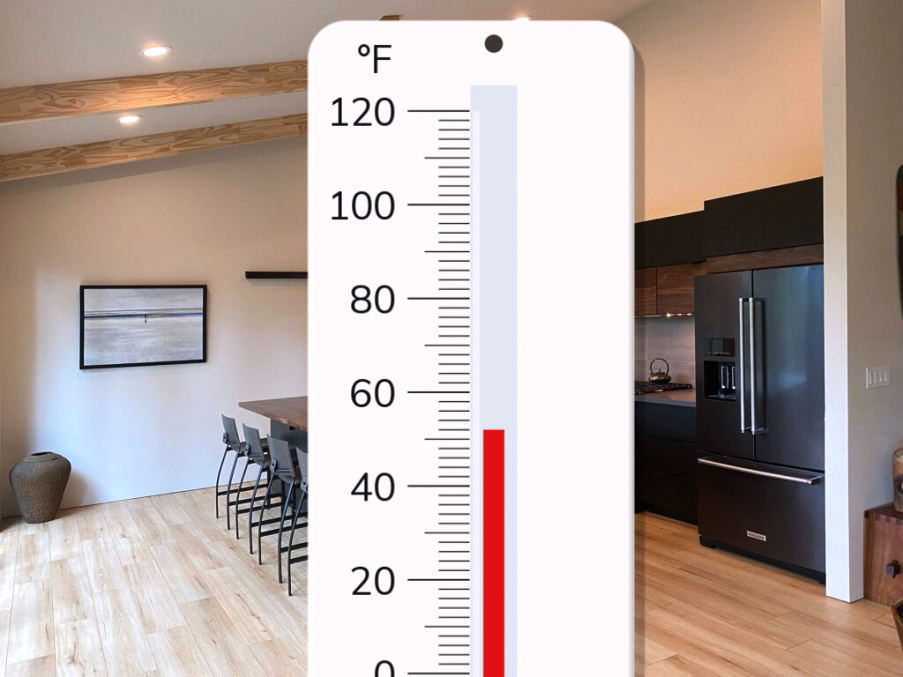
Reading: 52; °F
